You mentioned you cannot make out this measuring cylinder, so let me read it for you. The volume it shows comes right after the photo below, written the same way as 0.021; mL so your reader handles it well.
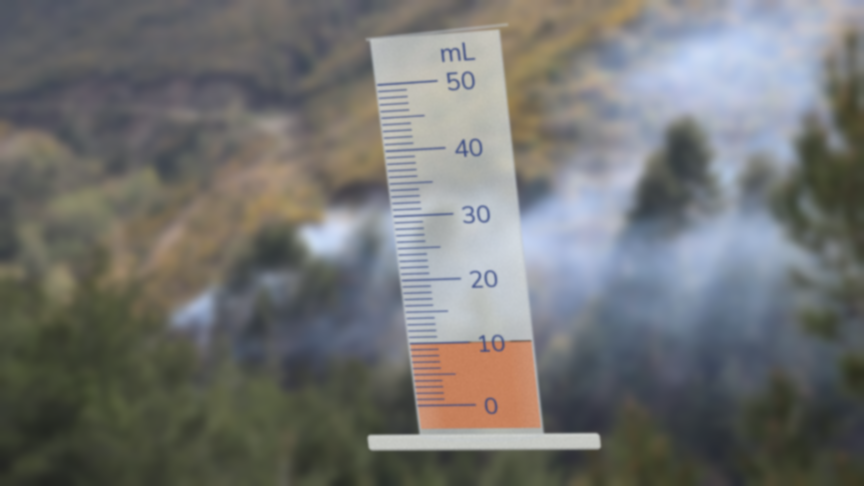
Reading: 10; mL
